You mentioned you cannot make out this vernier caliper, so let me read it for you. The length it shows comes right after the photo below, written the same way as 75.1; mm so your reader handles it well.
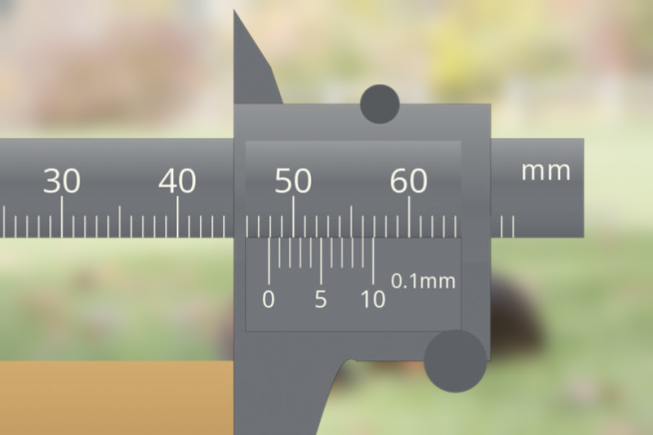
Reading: 47.9; mm
